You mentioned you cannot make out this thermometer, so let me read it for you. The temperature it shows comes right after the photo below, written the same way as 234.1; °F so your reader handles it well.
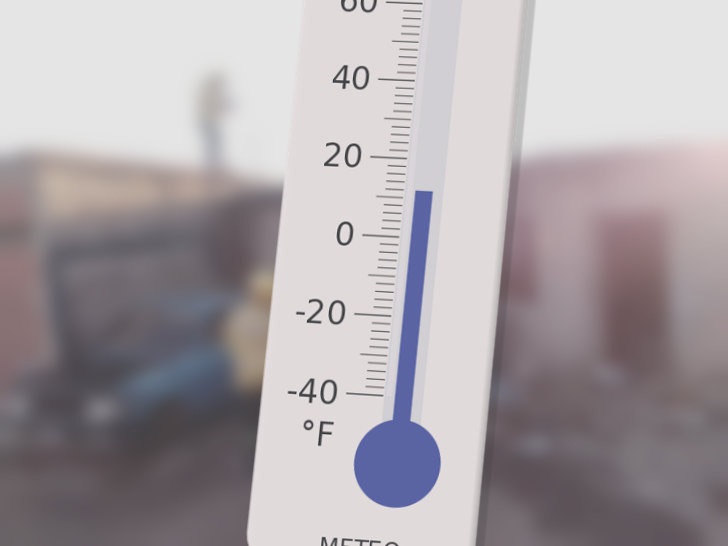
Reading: 12; °F
